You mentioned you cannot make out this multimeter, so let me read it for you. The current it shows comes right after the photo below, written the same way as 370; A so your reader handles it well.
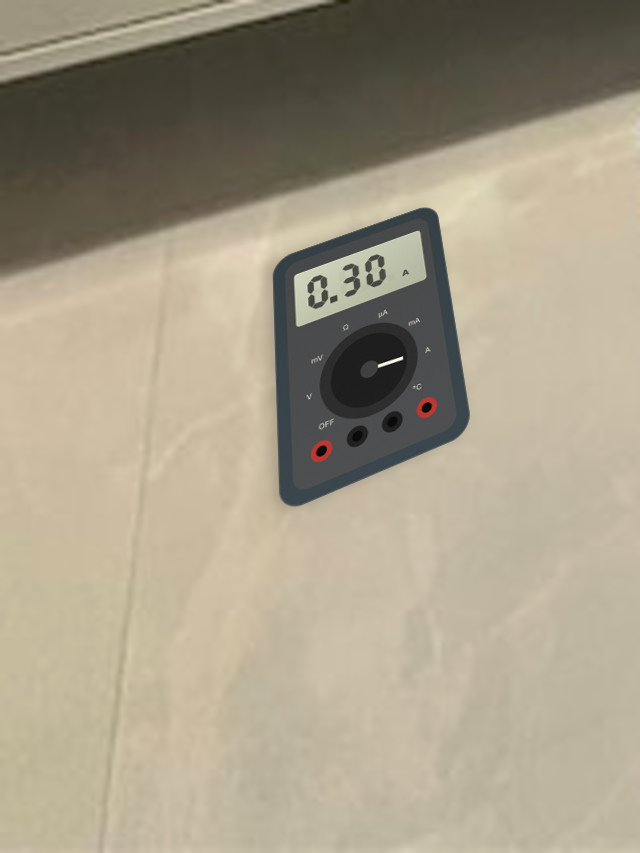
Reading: 0.30; A
